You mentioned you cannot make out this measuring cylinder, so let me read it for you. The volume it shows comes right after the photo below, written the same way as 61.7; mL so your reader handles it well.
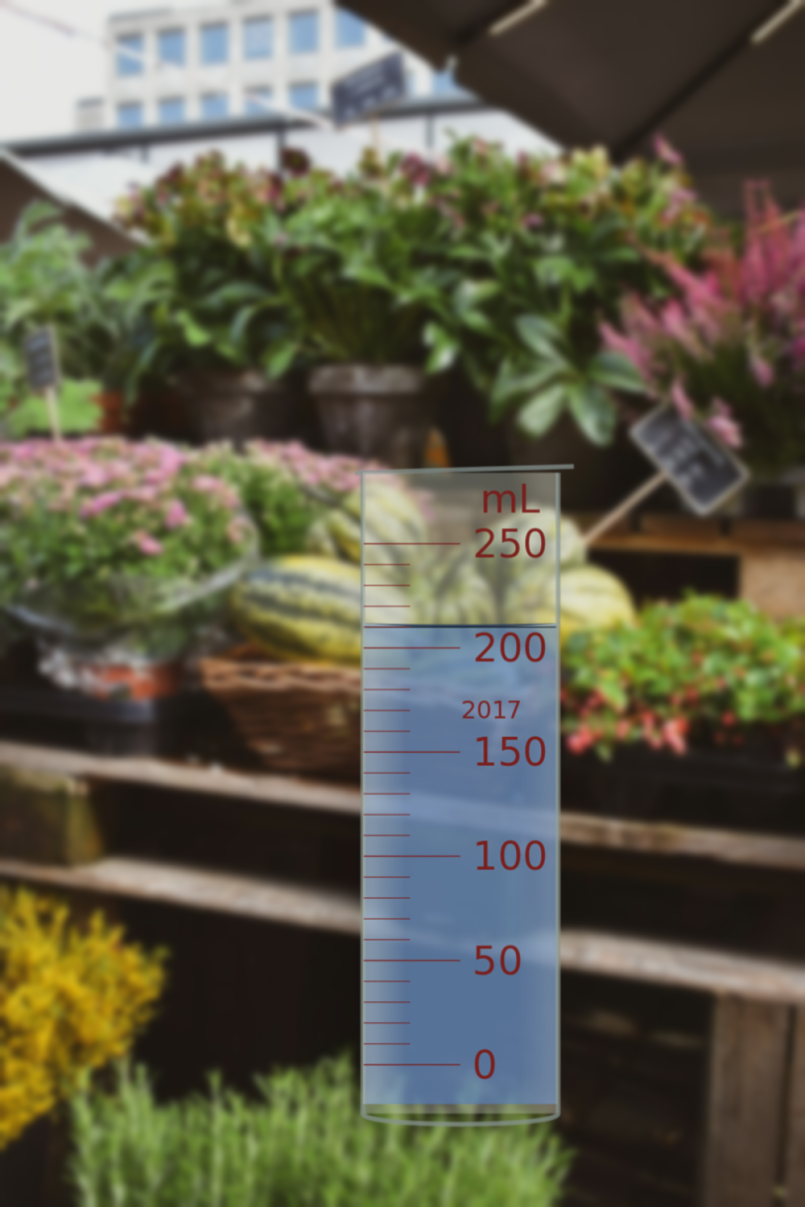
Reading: 210; mL
